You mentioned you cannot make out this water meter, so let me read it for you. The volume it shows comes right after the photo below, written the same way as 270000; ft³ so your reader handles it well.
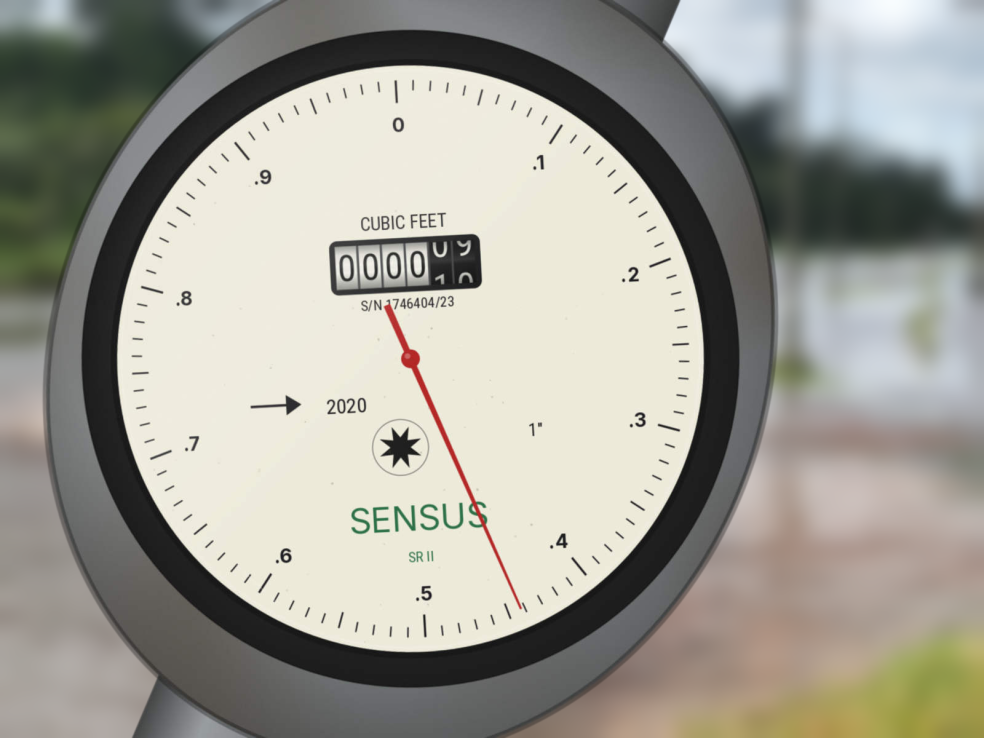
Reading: 9.44; ft³
